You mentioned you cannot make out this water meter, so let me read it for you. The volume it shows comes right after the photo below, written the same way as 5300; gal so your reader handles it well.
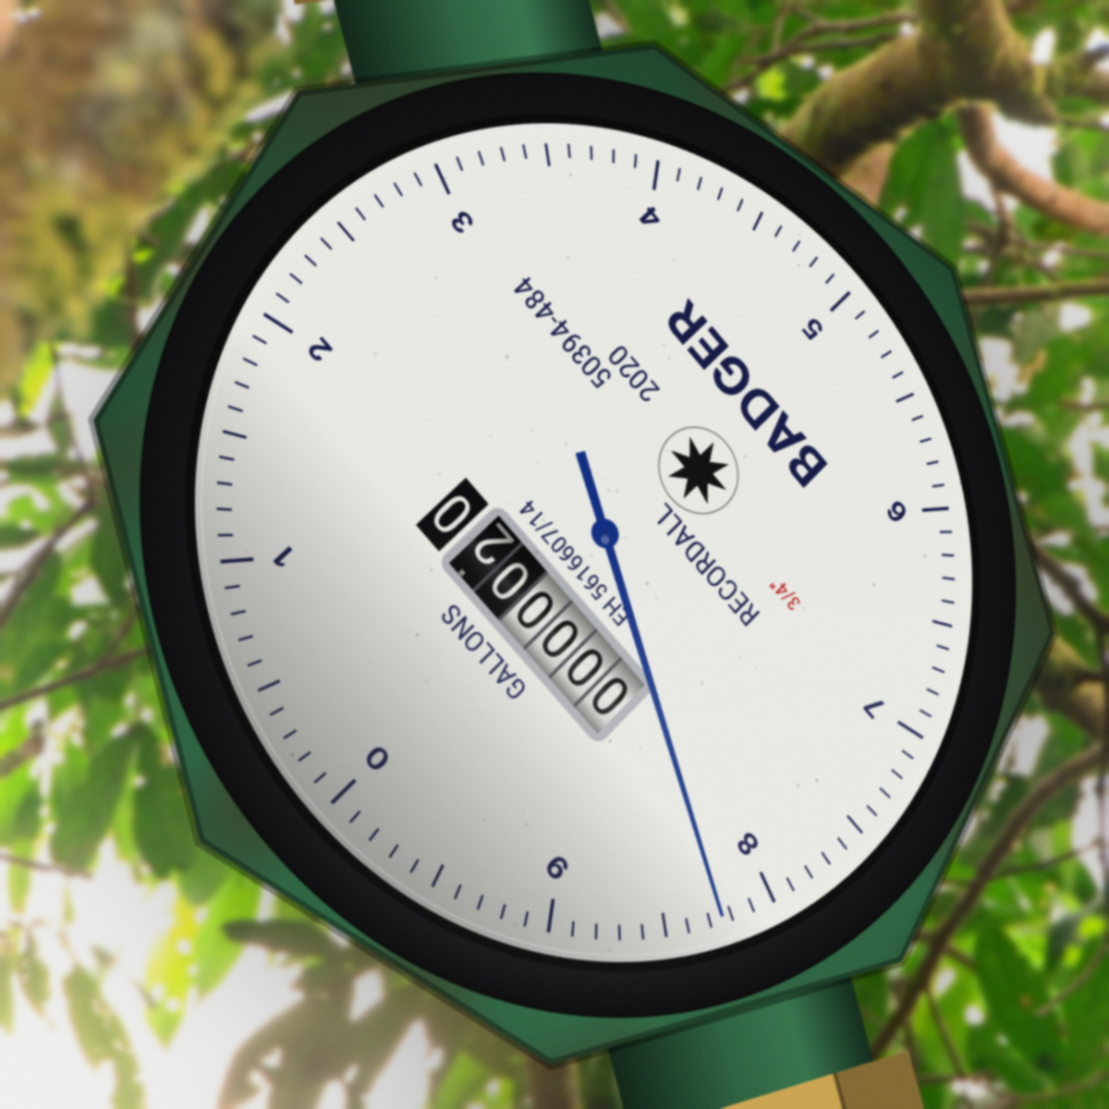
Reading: 18.2; gal
